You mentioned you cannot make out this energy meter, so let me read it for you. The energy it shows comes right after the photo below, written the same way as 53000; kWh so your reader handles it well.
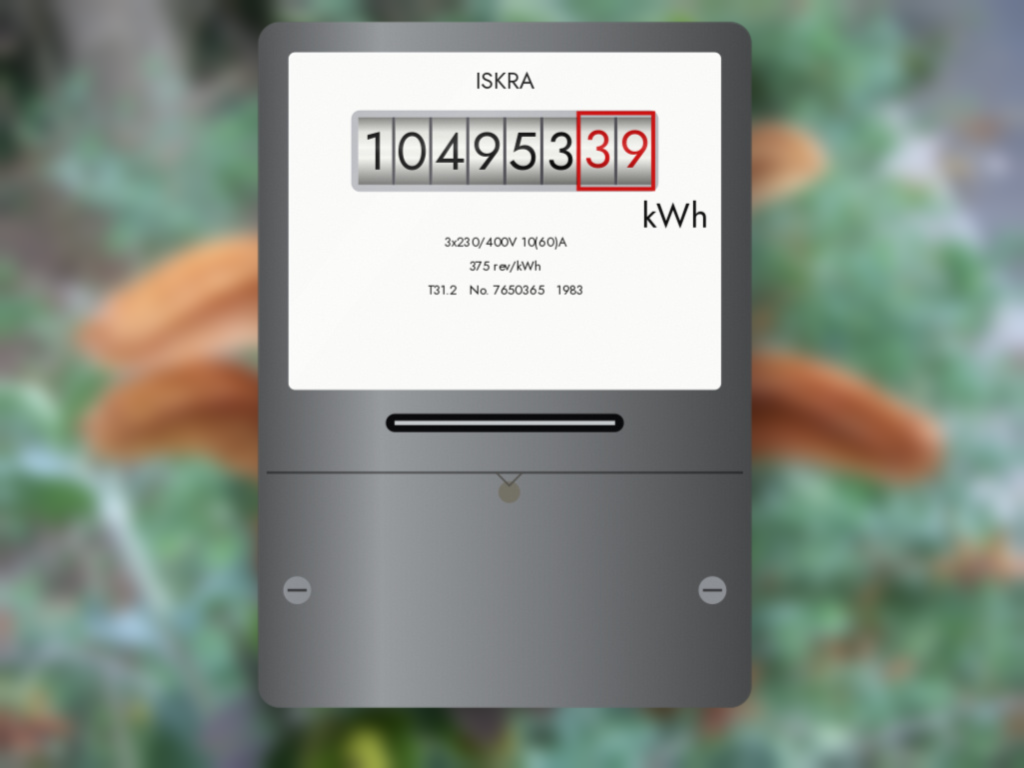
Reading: 104953.39; kWh
